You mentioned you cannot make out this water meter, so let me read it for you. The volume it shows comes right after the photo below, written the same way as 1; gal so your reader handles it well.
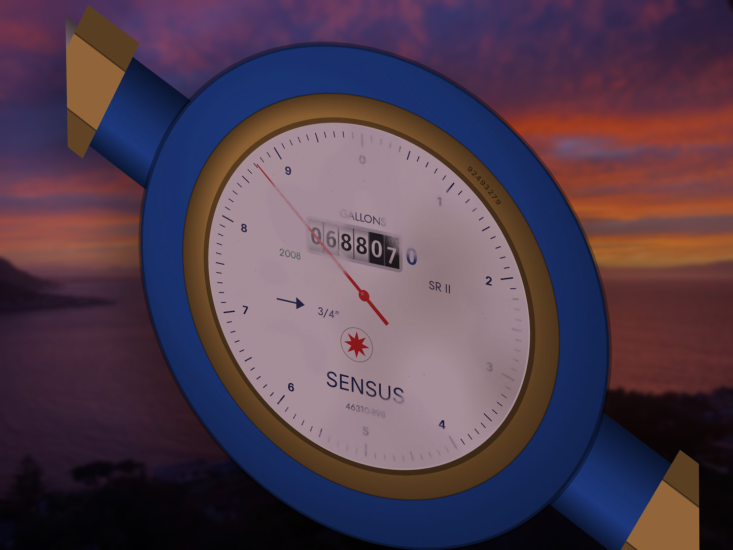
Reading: 688068.7; gal
